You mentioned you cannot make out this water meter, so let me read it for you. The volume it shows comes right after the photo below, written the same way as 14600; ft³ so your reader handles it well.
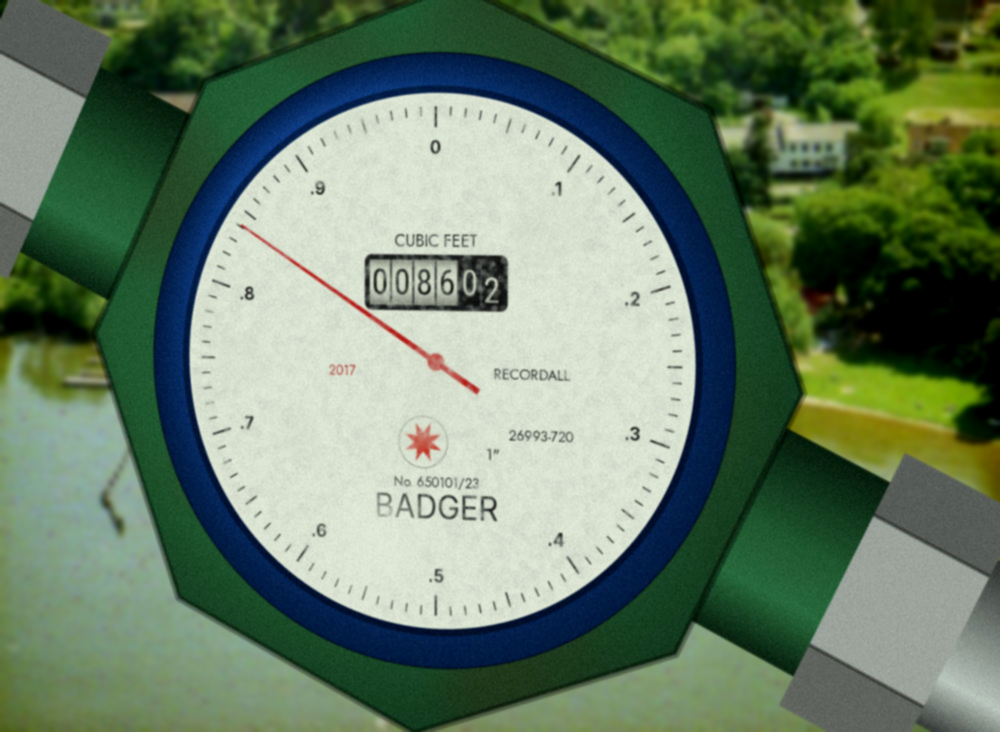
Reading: 8601.84; ft³
